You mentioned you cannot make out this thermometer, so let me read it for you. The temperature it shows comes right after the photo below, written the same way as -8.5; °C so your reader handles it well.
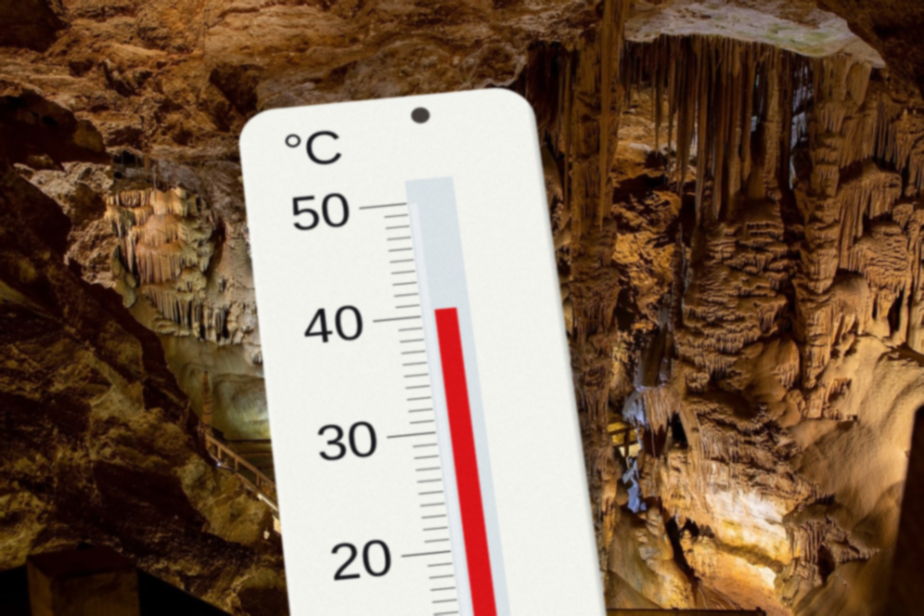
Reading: 40.5; °C
